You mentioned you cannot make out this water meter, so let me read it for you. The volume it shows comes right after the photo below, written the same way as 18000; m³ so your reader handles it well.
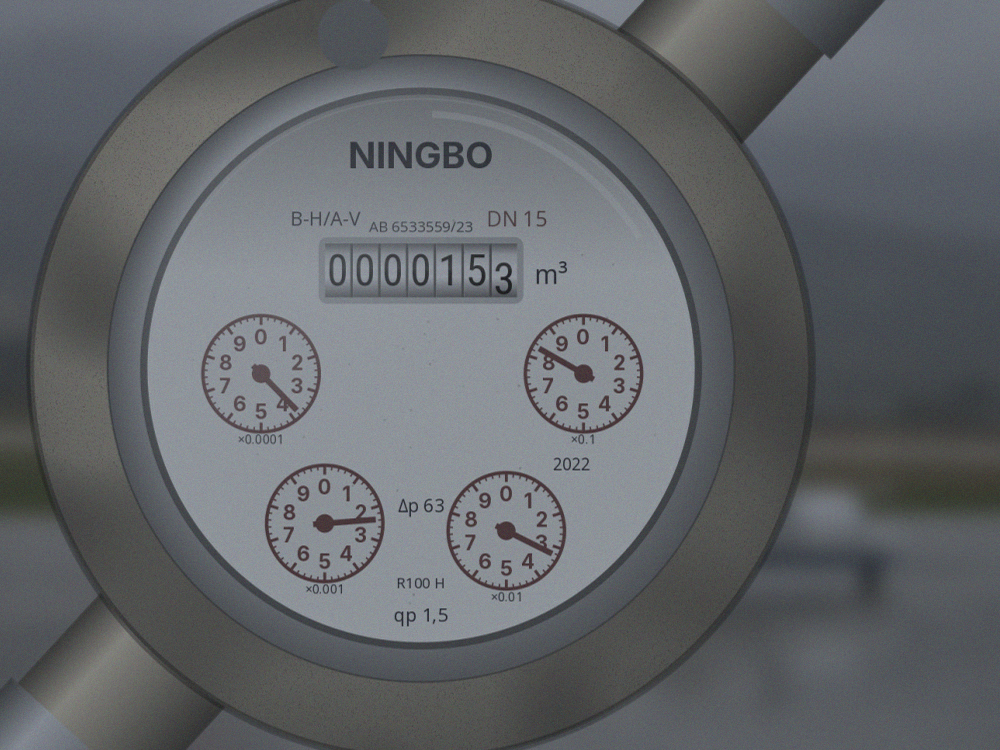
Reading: 152.8323; m³
